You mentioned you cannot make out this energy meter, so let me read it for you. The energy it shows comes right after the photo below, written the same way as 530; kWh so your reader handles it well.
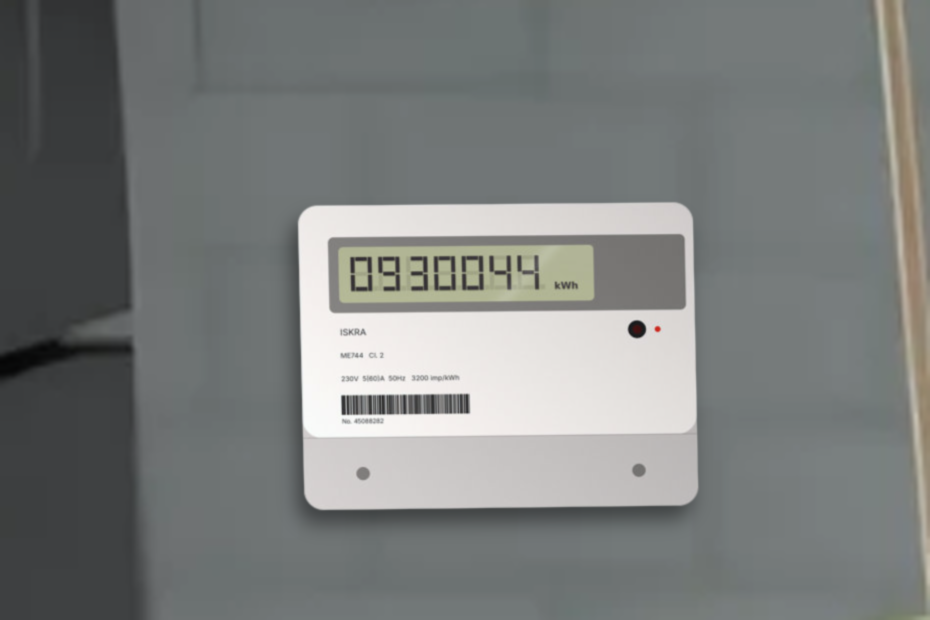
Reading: 930044; kWh
